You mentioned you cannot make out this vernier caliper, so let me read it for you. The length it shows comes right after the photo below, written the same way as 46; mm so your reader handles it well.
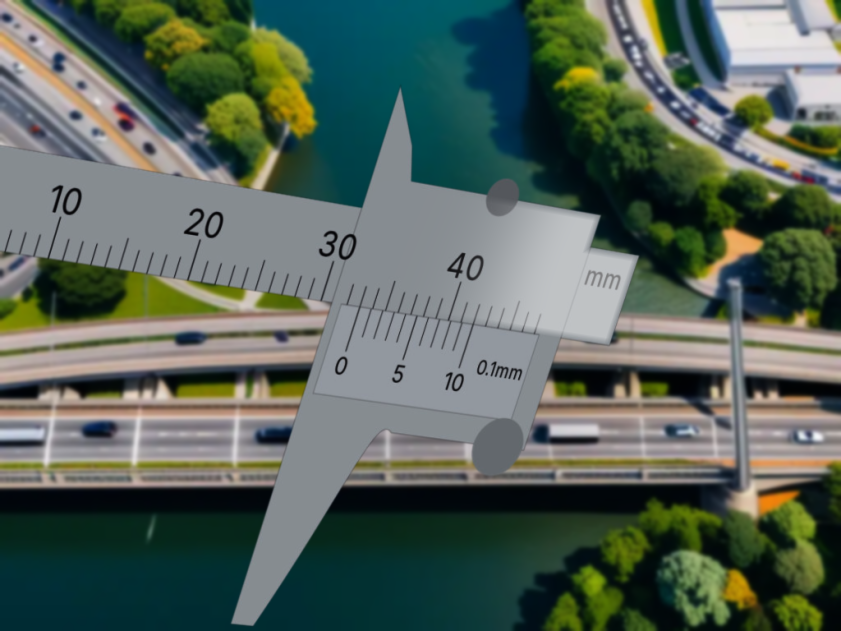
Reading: 33.0; mm
